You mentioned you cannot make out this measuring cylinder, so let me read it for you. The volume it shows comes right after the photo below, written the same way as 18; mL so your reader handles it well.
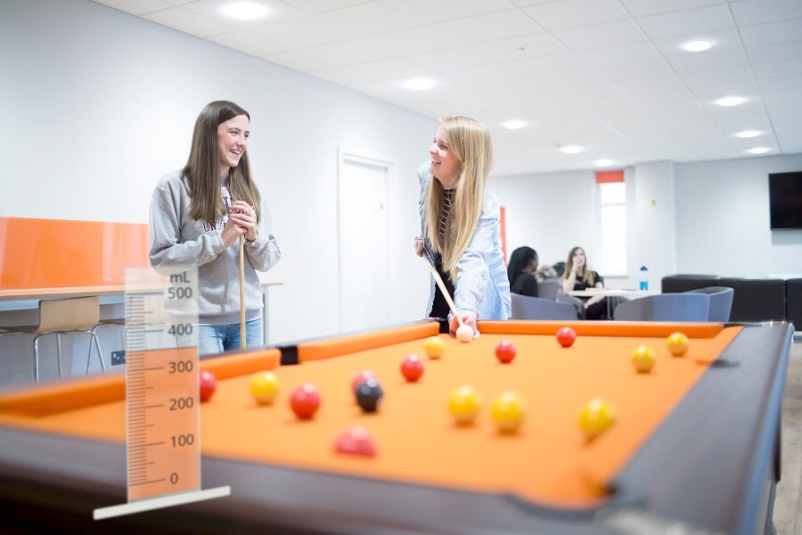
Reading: 350; mL
